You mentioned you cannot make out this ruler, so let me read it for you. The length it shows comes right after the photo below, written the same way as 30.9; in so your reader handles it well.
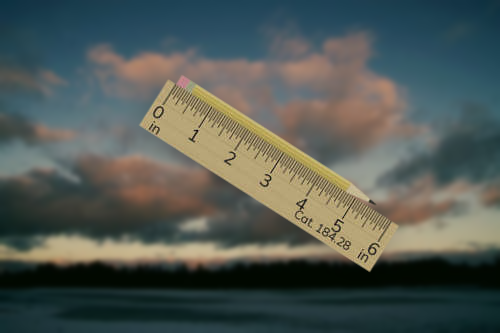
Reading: 5.5; in
